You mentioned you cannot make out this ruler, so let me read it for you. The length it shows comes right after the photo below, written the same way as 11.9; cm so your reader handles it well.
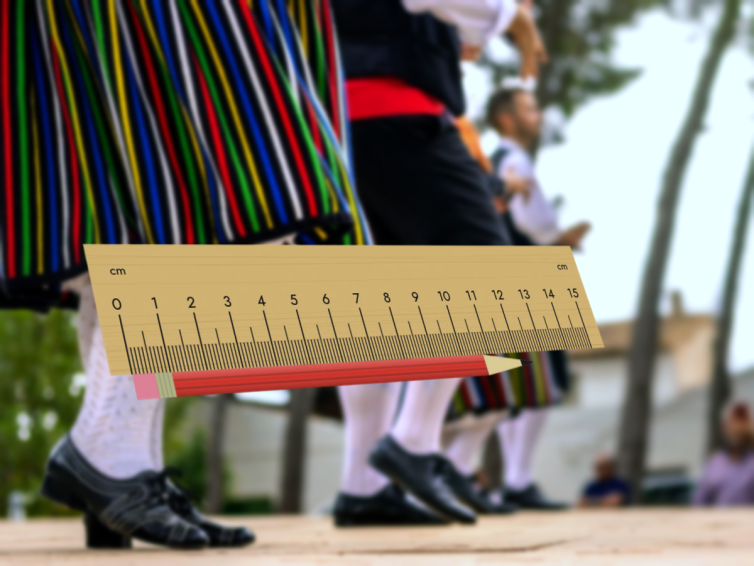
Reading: 12.5; cm
